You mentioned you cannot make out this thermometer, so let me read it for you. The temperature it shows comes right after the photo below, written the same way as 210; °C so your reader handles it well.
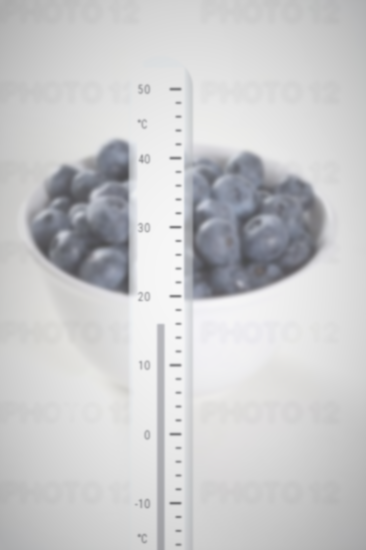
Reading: 16; °C
